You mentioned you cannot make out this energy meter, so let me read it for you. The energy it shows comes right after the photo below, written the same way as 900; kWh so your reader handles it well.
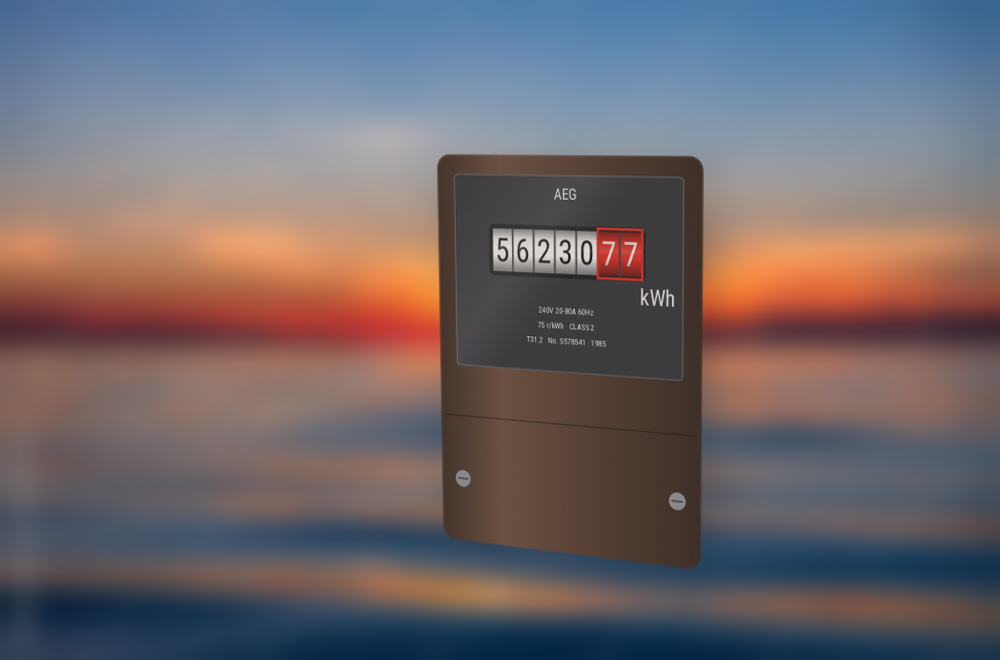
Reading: 56230.77; kWh
